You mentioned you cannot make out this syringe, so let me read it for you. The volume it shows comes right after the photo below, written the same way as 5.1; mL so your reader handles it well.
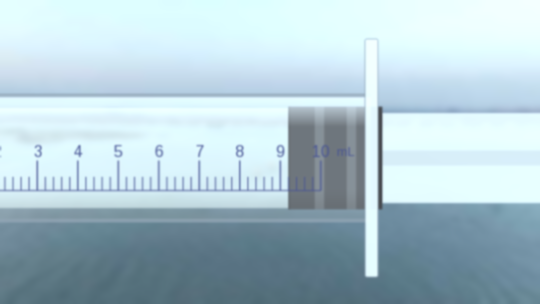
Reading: 9.2; mL
